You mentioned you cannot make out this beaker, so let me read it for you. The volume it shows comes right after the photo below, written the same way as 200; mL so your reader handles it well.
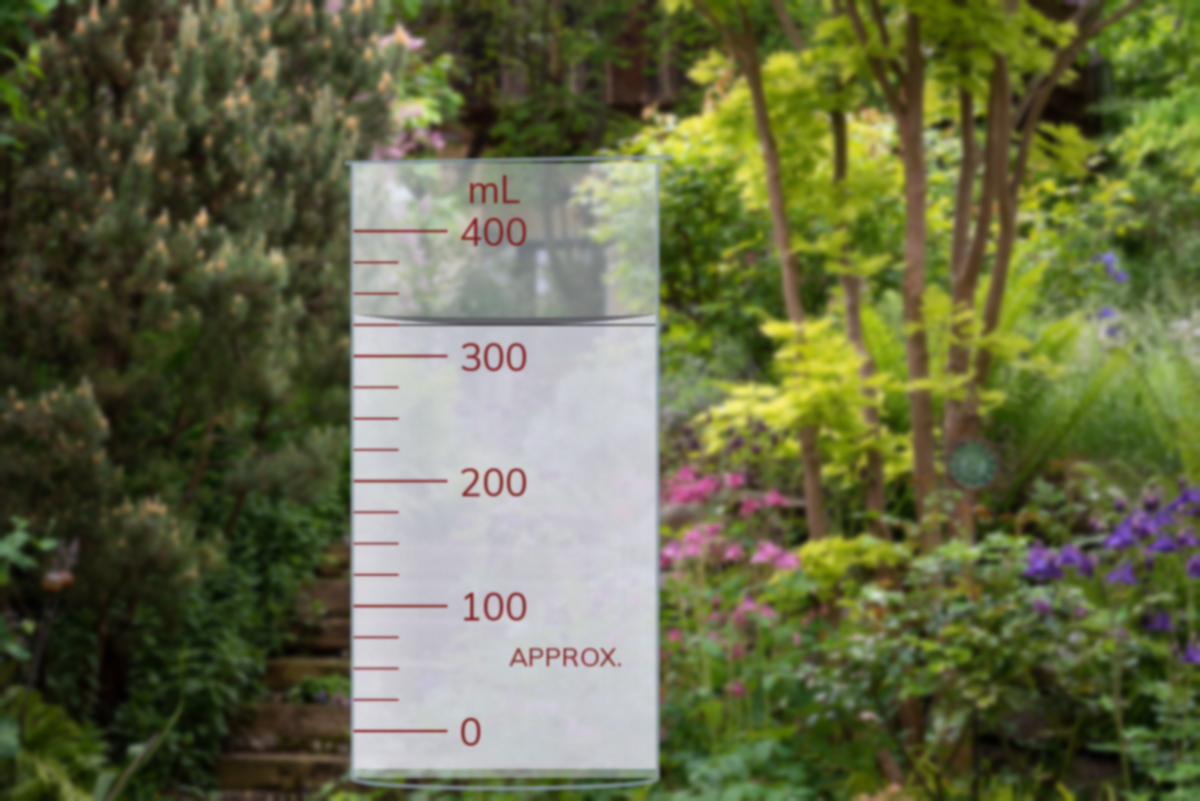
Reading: 325; mL
